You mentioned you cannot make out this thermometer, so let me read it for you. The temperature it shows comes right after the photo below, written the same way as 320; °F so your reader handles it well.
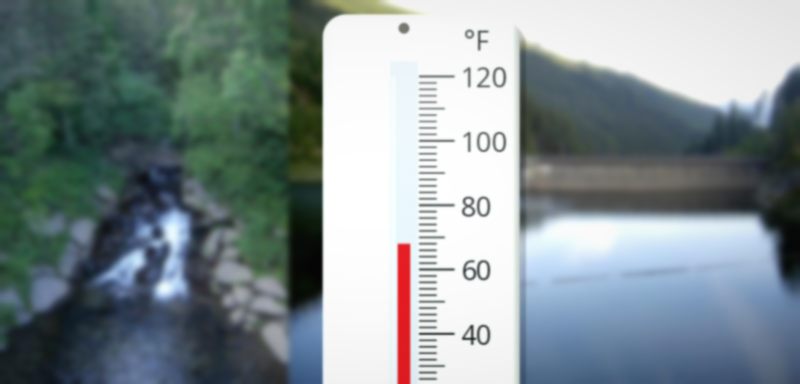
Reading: 68; °F
